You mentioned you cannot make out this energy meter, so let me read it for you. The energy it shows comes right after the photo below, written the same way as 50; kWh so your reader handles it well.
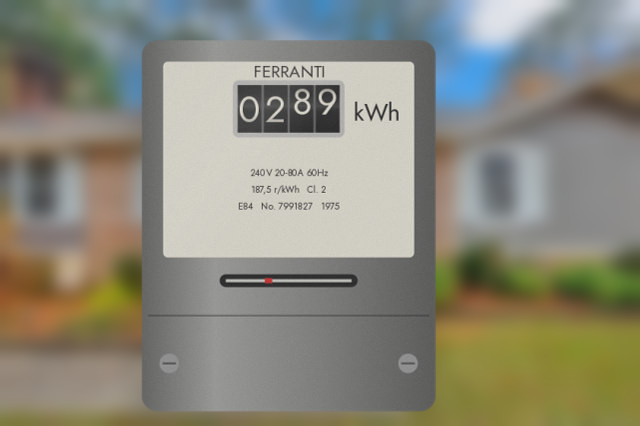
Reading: 289; kWh
